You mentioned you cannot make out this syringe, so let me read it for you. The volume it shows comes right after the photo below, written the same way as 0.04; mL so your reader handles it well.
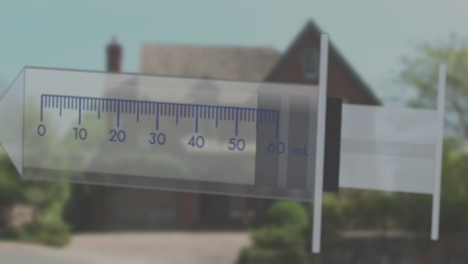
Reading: 55; mL
